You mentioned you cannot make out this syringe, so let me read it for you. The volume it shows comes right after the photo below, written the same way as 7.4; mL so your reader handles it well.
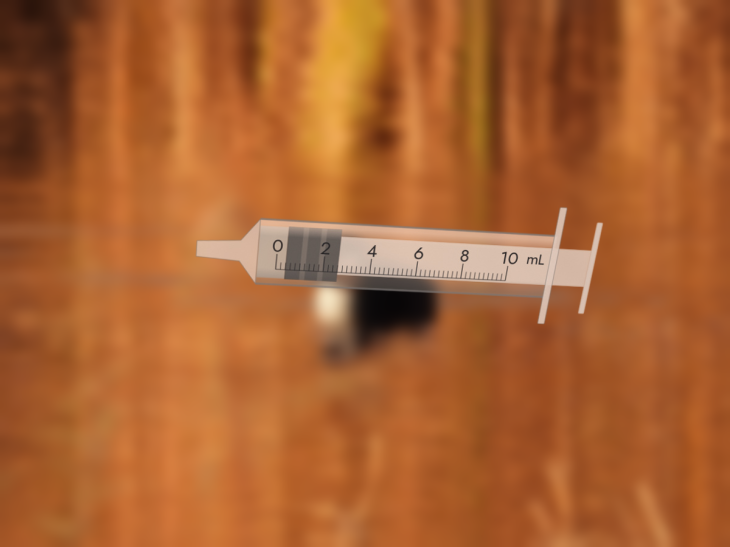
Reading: 0.4; mL
